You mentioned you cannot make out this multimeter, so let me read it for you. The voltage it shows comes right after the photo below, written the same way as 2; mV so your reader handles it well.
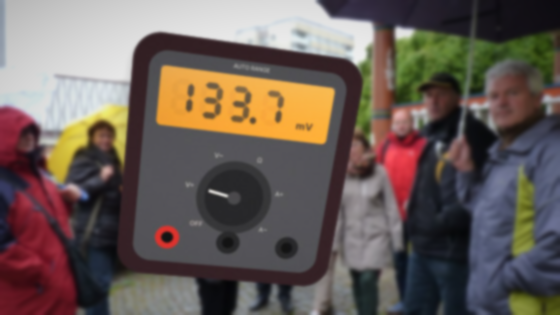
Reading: 133.7; mV
